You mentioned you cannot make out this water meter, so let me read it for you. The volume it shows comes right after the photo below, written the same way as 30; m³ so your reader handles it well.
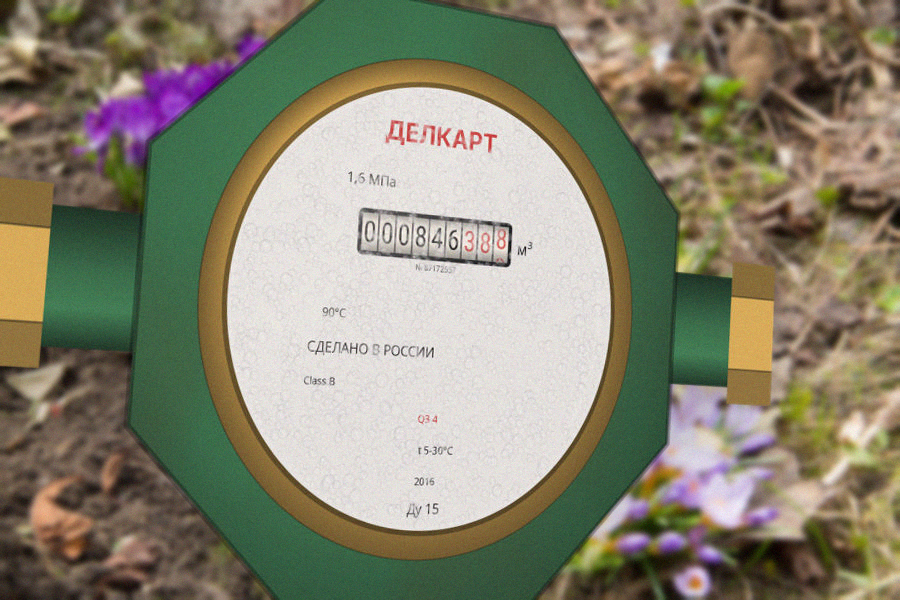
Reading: 846.388; m³
